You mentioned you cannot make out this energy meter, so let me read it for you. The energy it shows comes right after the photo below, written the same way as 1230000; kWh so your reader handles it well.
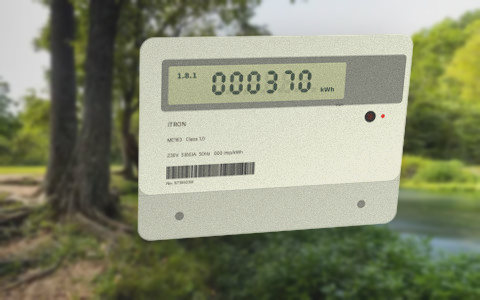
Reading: 370; kWh
